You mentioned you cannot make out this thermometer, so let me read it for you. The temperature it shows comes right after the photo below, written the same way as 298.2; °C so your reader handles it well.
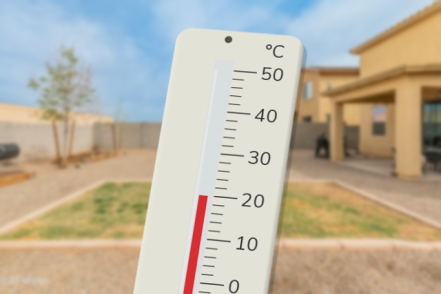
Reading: 20; °C
